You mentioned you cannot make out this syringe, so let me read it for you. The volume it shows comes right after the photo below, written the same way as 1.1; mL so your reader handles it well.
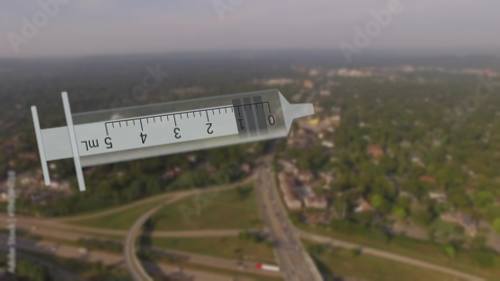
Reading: 0.2; mL
